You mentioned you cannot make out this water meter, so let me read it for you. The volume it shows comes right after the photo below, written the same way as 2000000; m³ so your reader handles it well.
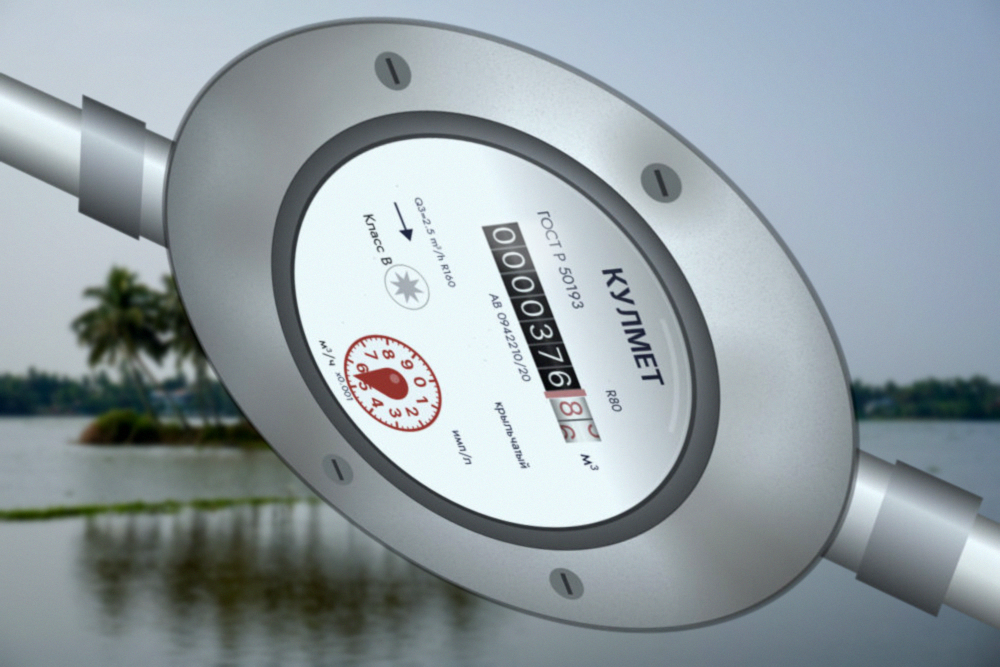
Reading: 376.855; m³
